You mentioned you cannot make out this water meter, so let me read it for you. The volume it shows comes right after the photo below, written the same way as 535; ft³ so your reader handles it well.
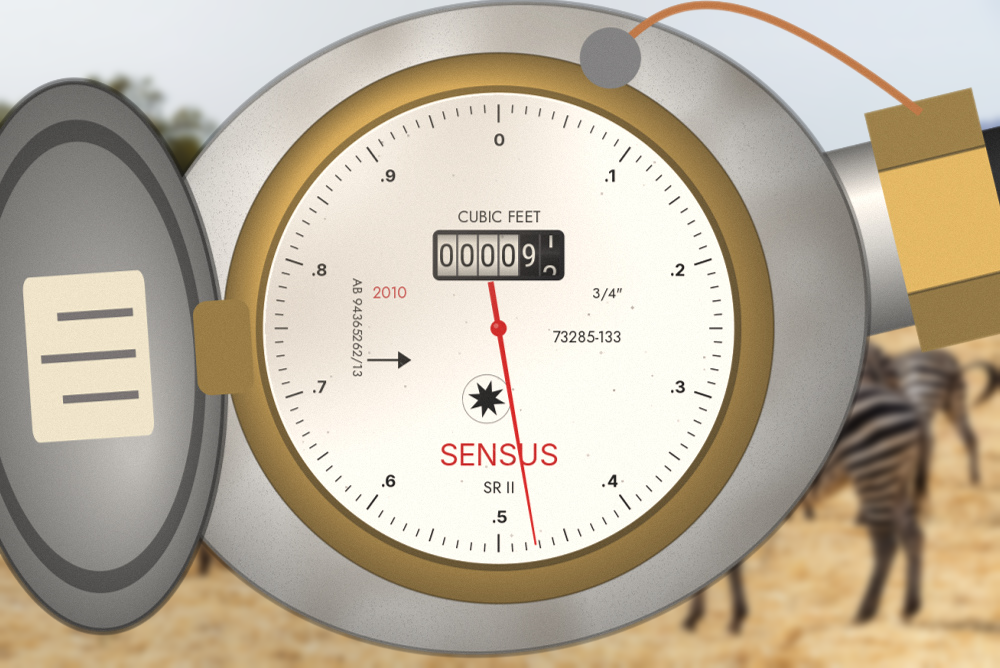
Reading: 91.47; ft³
